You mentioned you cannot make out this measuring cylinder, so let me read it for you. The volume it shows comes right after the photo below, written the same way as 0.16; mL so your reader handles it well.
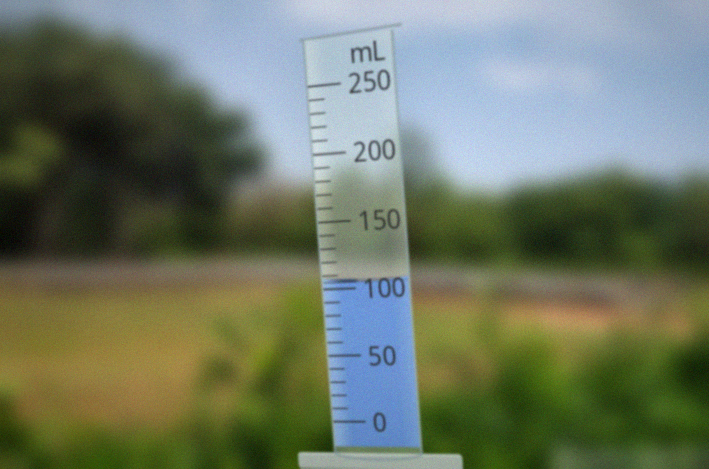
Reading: 105; mL
